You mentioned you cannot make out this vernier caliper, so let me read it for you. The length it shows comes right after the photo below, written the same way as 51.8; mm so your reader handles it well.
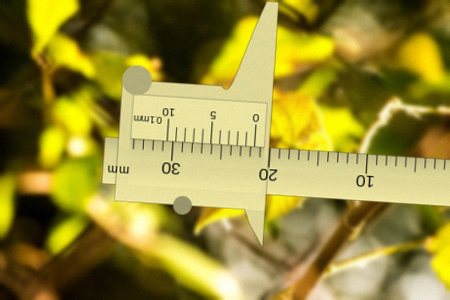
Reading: 21.6; mm
